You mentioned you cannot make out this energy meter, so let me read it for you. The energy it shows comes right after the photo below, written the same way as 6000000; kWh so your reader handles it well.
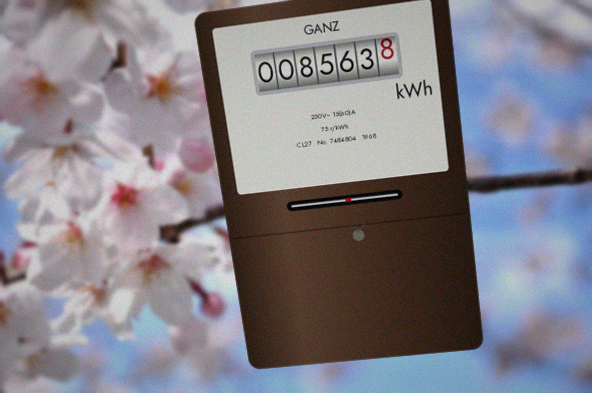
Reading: 8563.8; kWh
